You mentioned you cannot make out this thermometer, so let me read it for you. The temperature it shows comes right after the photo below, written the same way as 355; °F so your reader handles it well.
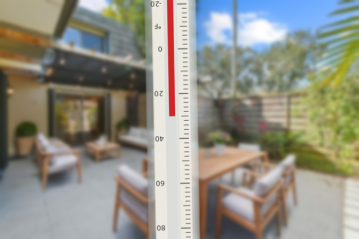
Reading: 30; °F
